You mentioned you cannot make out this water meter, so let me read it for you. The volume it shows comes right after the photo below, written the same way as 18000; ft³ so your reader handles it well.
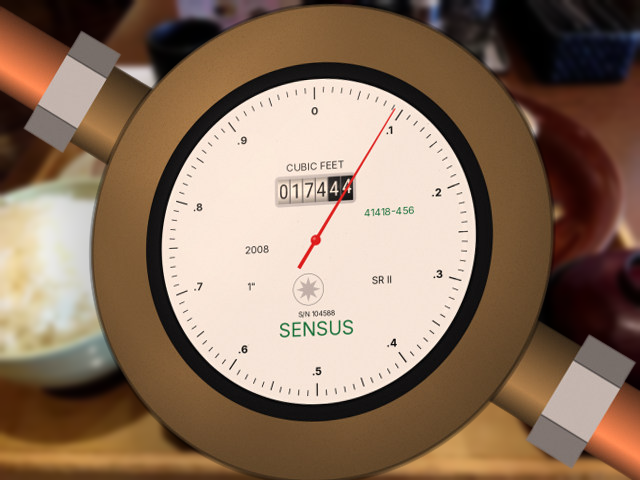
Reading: 17444.09; ft³
